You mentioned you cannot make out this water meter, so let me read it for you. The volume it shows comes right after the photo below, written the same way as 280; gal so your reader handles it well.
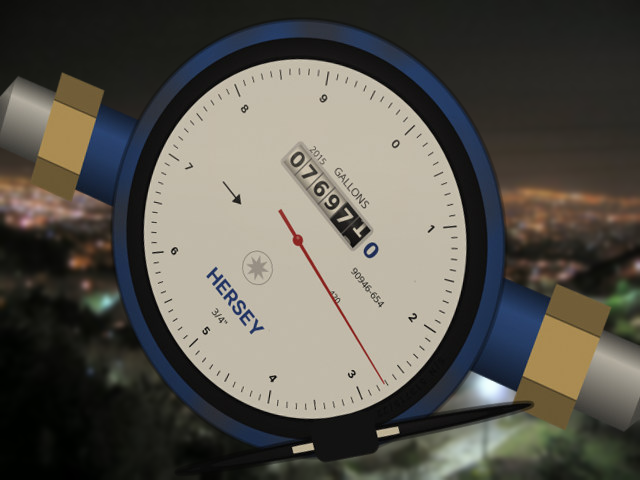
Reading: 769712.7; gal
